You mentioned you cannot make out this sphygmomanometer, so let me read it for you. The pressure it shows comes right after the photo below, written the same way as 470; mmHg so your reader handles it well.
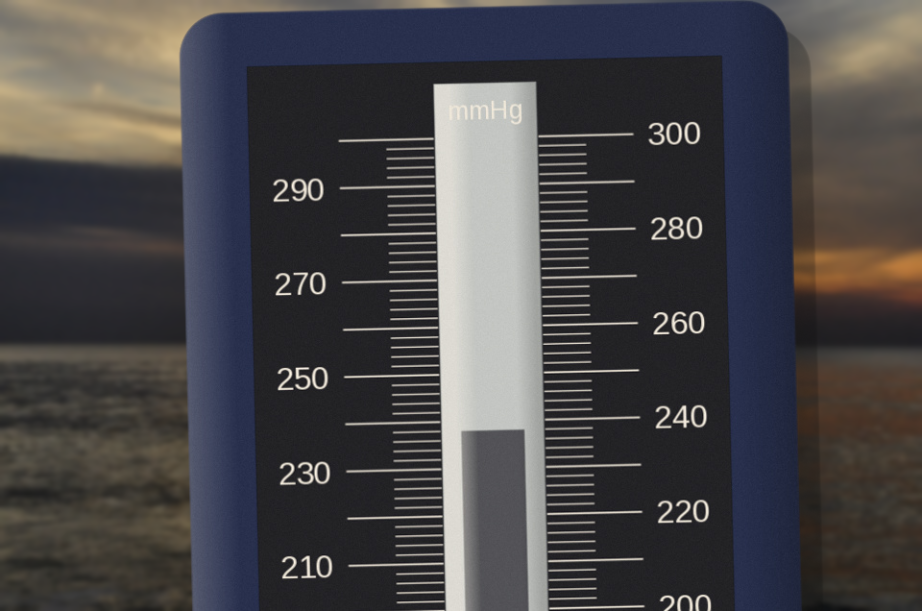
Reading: 238; mmHg
